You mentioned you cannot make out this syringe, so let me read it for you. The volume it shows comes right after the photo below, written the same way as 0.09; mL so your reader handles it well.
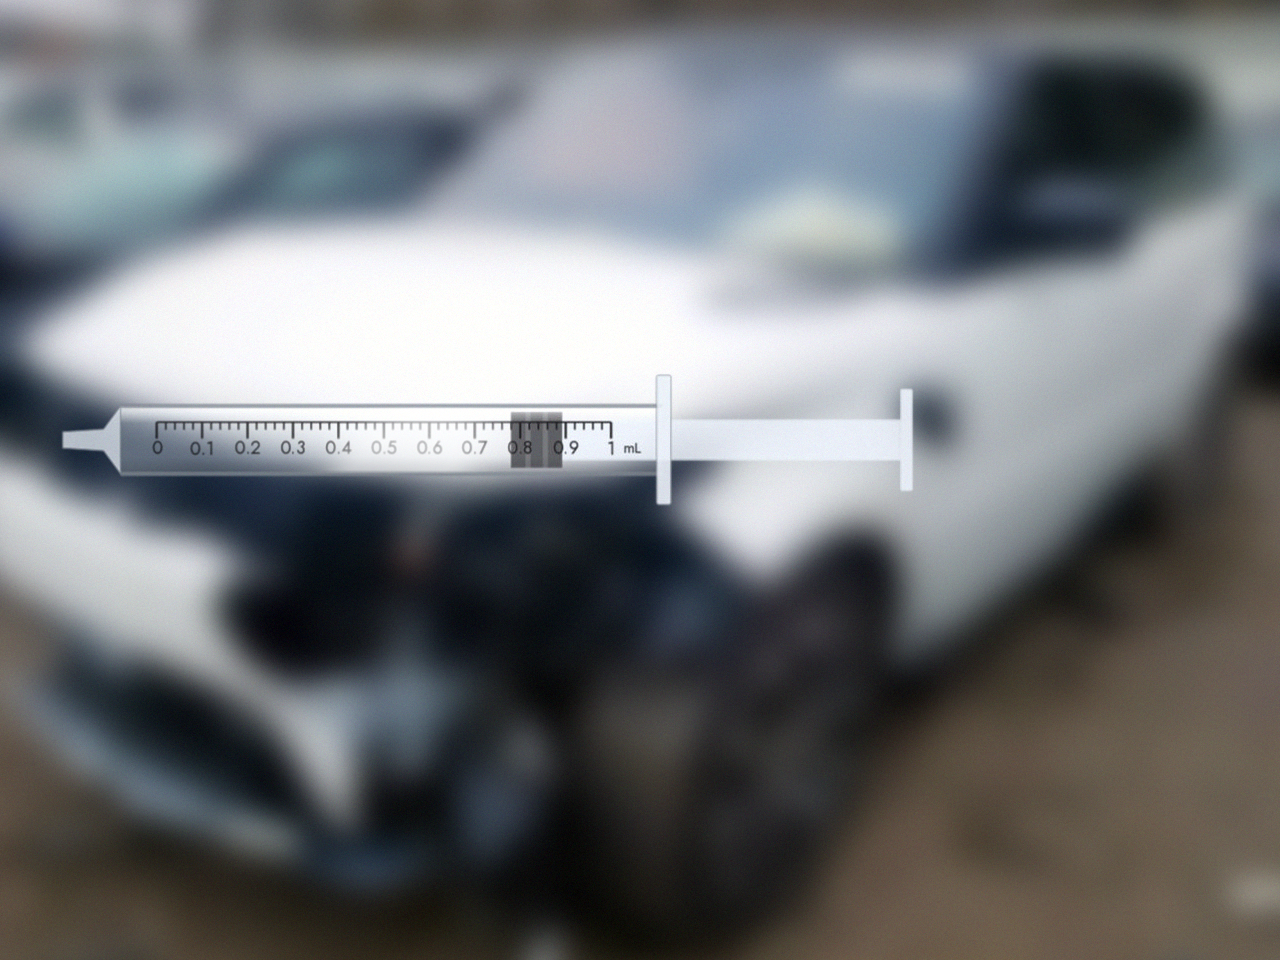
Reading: 0.78; mL
